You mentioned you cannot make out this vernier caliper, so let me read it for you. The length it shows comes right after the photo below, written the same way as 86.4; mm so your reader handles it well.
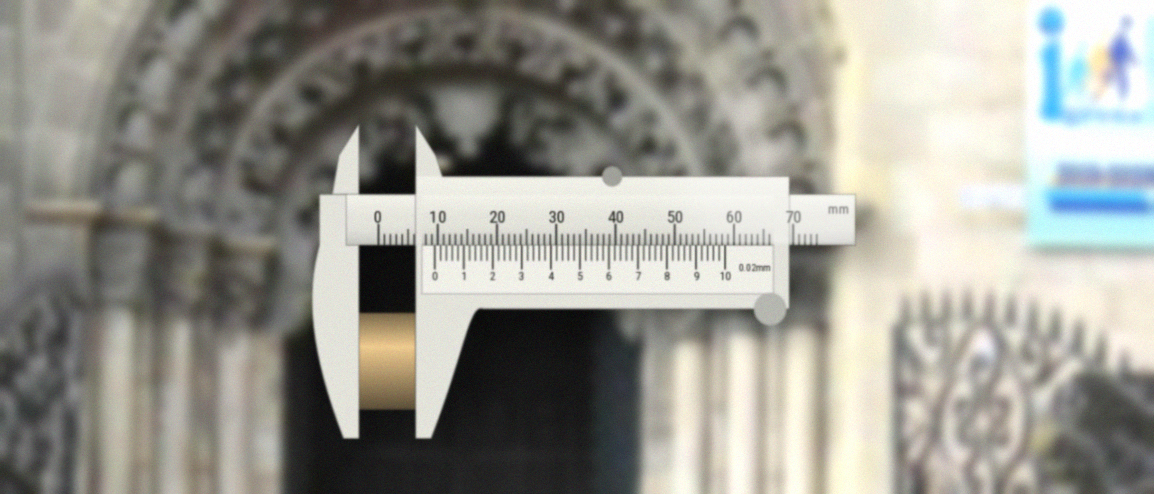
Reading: 9.5; mm
